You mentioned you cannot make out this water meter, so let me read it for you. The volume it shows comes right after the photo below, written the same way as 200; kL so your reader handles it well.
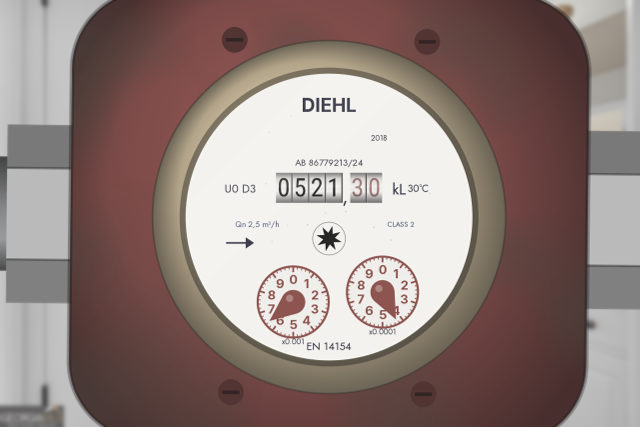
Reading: 521.3064; kL
